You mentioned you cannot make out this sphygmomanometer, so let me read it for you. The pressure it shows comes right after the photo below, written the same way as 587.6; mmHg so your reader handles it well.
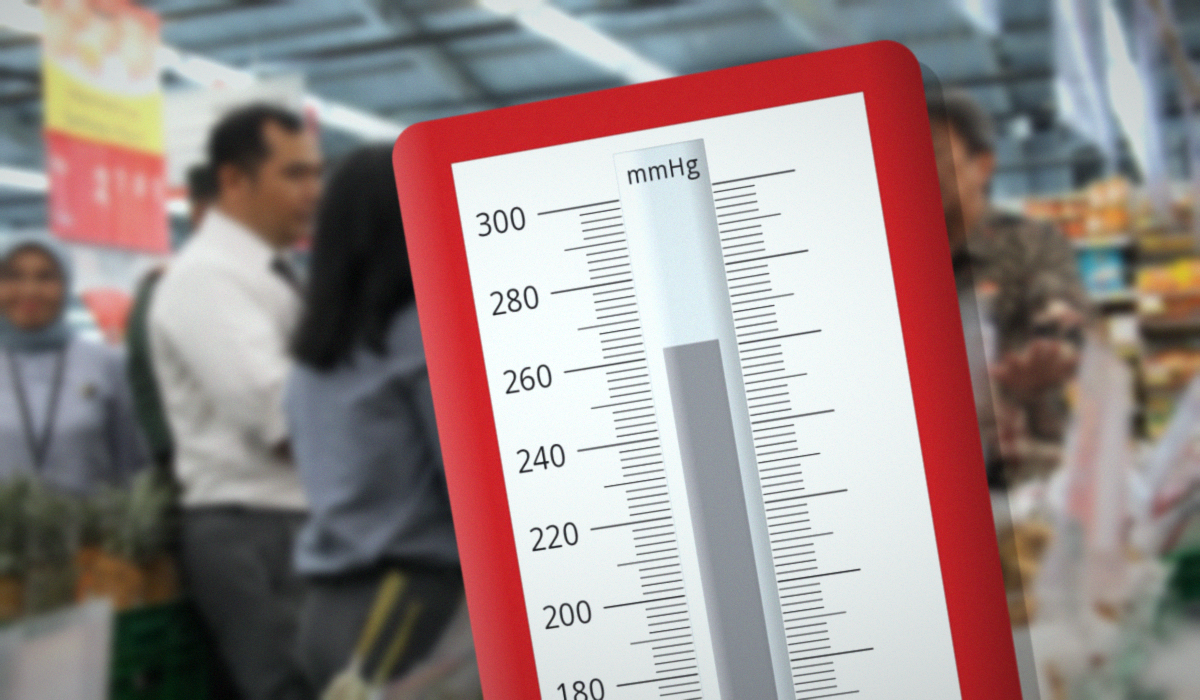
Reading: 262; mmHg
